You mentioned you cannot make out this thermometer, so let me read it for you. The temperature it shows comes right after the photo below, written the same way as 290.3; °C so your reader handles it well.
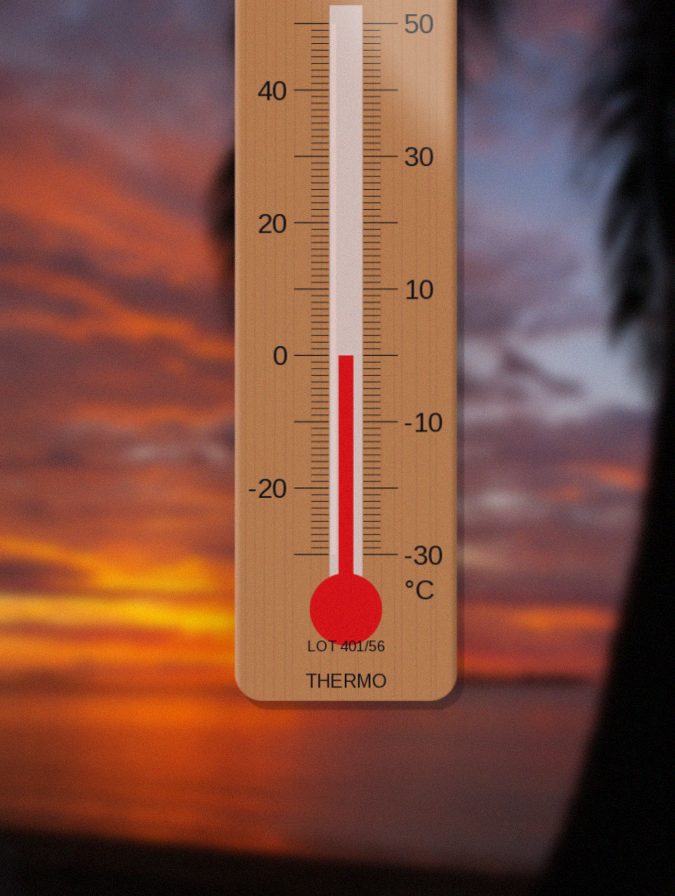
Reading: 0; °C
